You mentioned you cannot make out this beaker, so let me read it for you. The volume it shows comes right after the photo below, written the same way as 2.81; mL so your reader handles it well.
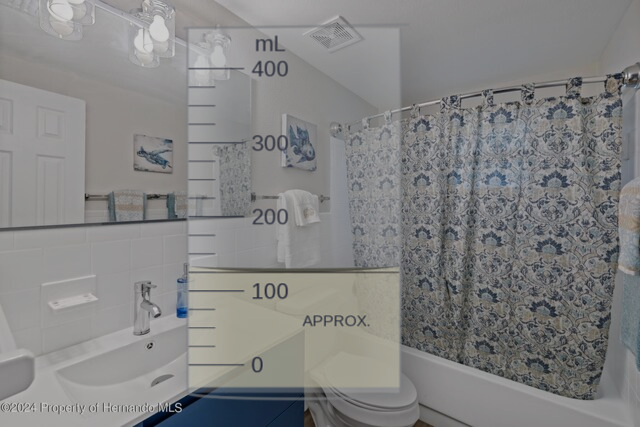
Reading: 125; mL
